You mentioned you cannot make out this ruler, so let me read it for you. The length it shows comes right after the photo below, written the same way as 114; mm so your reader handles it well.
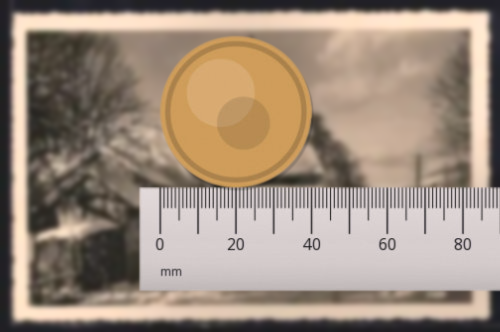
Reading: 40; mm
